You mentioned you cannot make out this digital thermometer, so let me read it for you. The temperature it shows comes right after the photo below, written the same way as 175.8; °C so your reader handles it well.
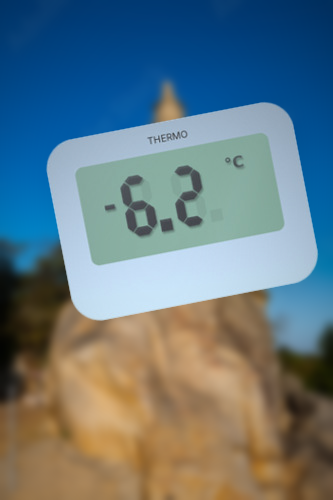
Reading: -6.2; °C
